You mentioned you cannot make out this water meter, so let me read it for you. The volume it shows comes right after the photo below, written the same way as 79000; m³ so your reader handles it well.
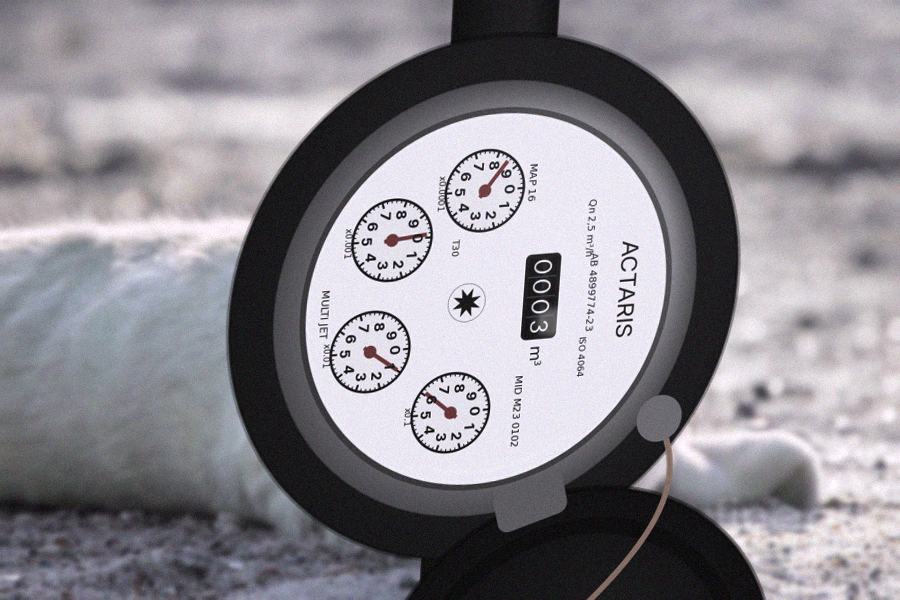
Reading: 3.6098; m³
